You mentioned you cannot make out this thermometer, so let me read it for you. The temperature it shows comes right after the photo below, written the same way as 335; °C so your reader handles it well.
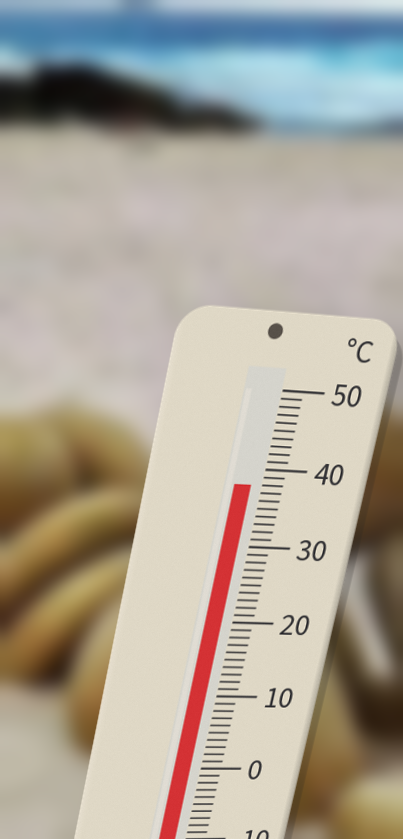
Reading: 38; °C
